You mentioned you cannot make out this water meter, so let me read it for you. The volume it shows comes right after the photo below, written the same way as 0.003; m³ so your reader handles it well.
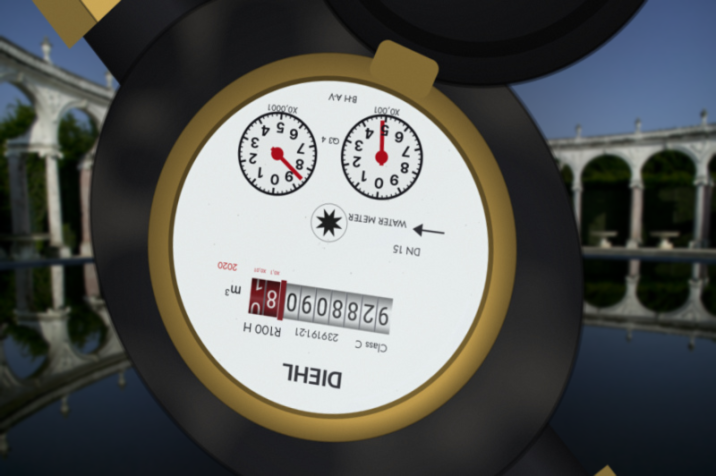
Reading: 9288090.8048; m³
